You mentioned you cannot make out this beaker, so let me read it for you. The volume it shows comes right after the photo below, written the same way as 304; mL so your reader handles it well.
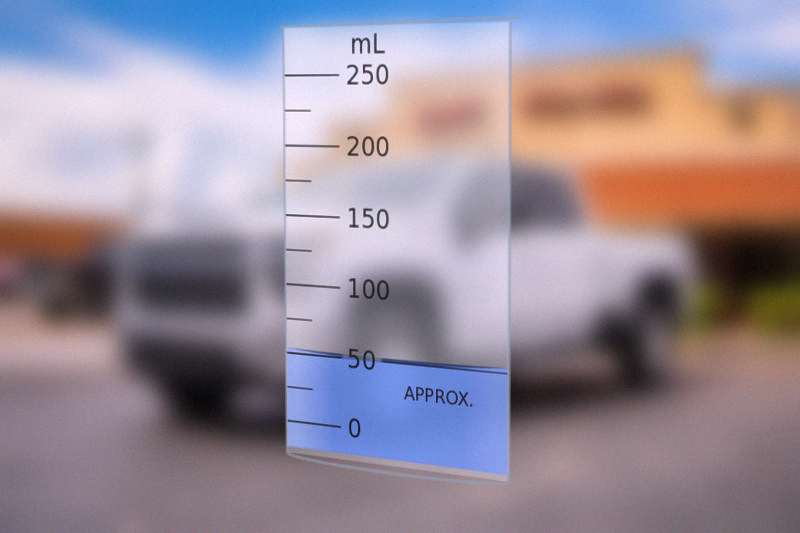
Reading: 50; mL
